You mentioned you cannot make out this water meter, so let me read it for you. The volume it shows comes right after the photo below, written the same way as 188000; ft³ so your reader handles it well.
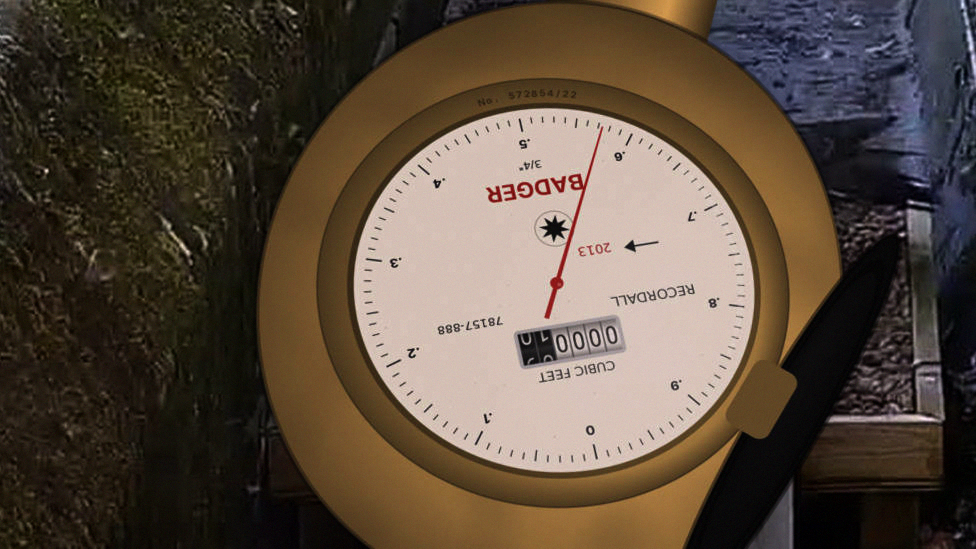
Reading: 9.57; ft³
